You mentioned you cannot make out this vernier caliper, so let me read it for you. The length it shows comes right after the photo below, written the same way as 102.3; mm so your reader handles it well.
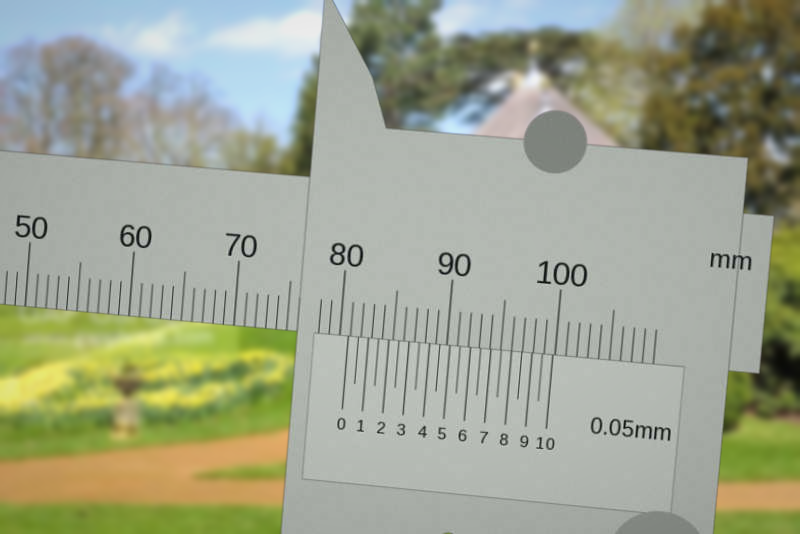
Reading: 80.8; mm
